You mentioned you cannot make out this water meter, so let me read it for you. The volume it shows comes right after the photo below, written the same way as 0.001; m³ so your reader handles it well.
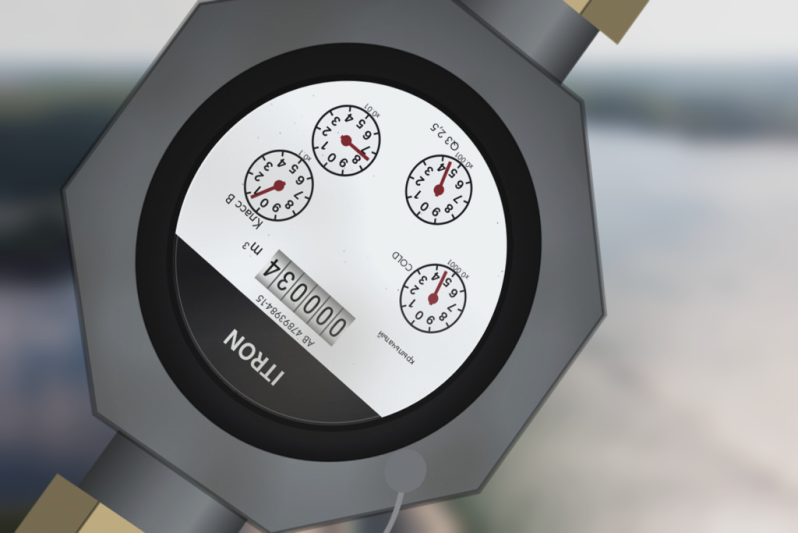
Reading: 34.0744; m³
